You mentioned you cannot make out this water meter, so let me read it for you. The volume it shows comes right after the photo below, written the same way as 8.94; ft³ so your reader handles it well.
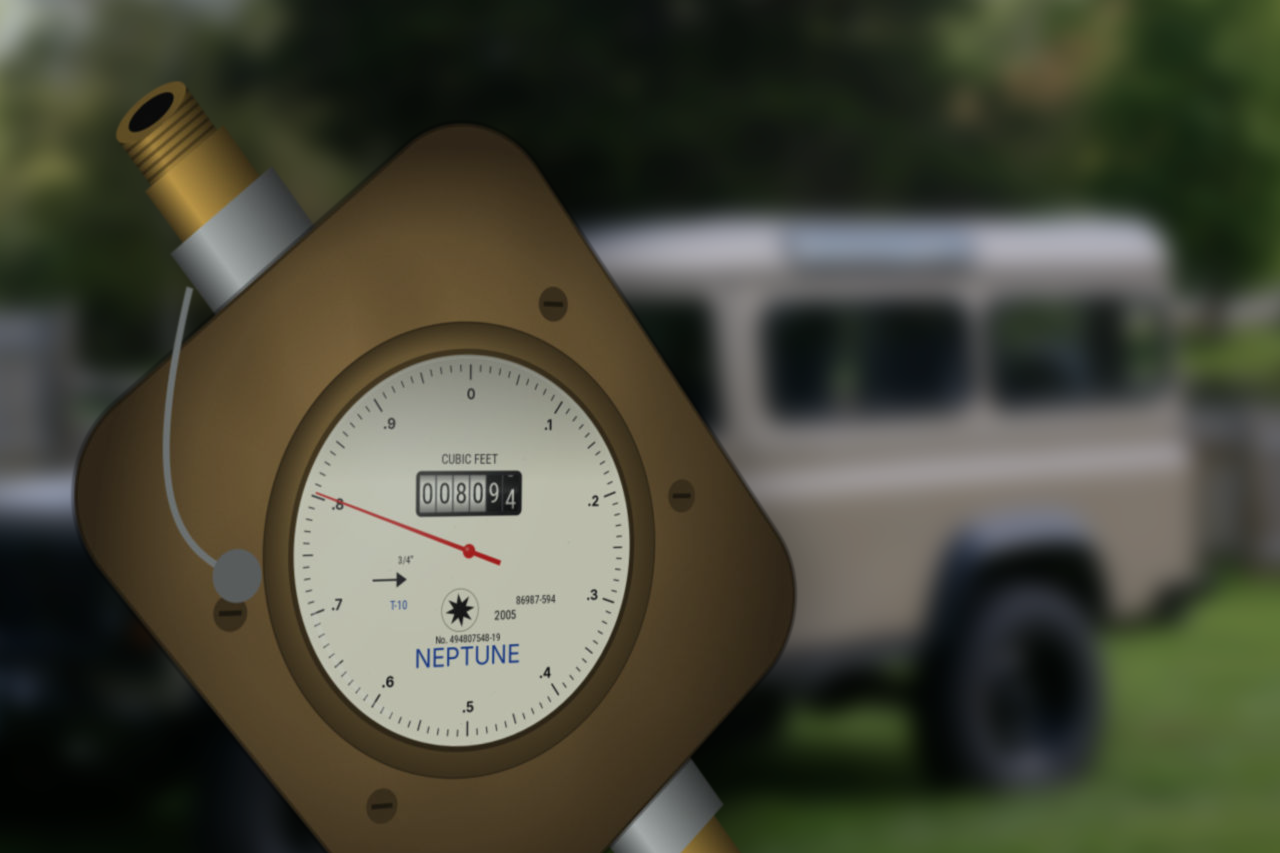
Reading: 8093.80; ft³
